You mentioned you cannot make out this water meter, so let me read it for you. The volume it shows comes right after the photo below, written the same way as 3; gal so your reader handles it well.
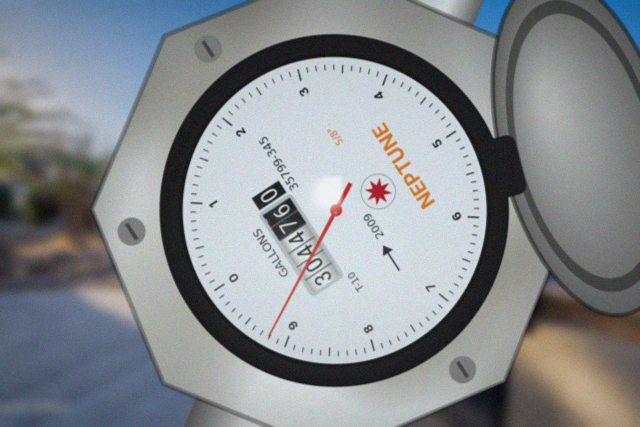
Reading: 3044759.2; gal
